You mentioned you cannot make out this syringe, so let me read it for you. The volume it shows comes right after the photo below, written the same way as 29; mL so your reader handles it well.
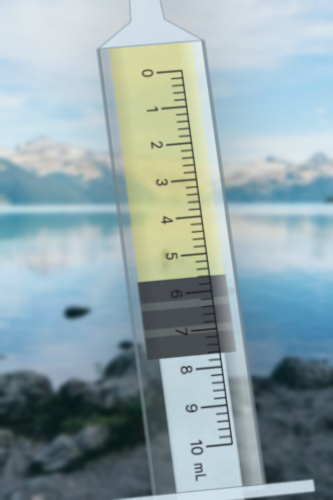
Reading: 5.6; mL
